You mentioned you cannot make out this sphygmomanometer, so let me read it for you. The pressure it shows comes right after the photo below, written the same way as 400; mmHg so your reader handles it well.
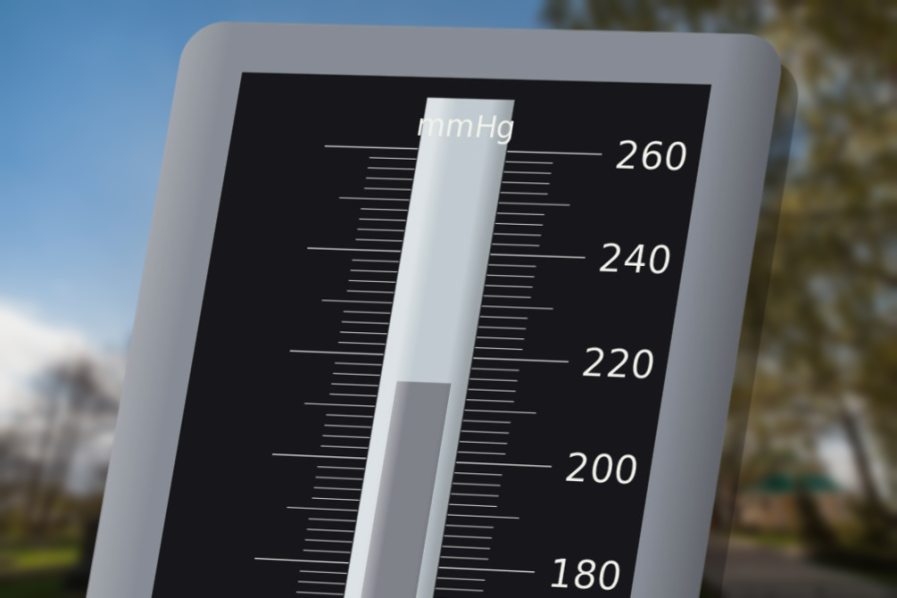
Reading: 215; mmHg
